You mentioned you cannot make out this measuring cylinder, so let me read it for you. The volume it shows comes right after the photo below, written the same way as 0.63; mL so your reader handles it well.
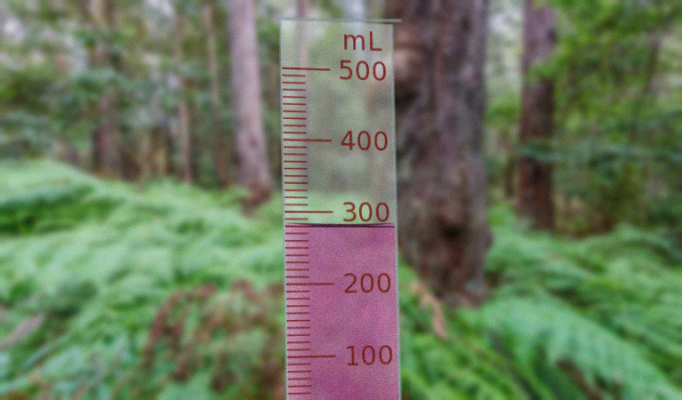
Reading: 280; mL
